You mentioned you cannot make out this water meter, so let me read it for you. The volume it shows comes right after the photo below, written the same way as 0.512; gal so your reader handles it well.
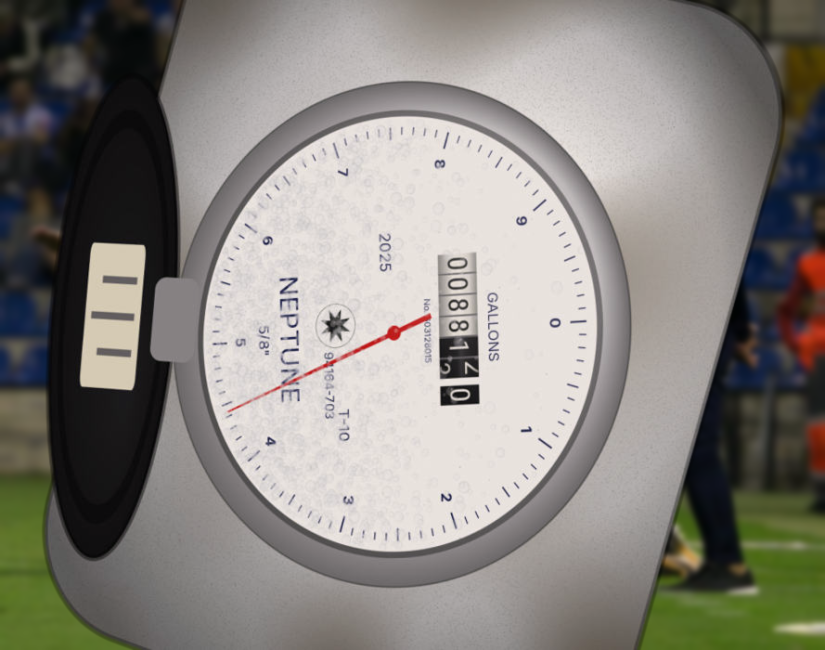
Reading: 88124.4; gal
